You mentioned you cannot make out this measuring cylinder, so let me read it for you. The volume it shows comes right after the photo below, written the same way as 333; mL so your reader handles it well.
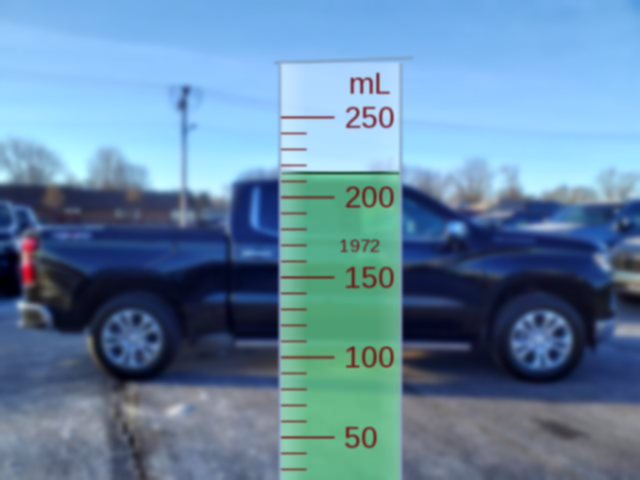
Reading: 215; mL
